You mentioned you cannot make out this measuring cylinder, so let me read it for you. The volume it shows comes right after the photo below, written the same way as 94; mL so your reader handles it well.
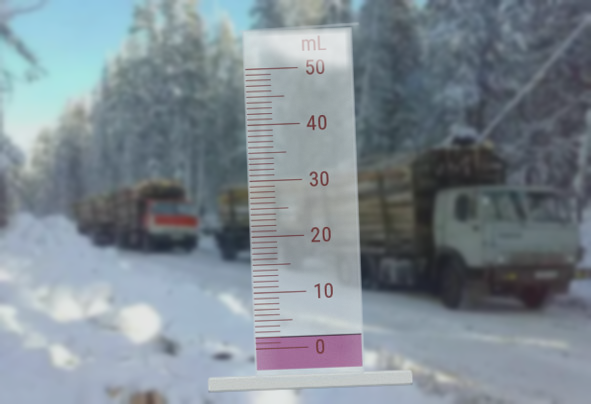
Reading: 2; mL
